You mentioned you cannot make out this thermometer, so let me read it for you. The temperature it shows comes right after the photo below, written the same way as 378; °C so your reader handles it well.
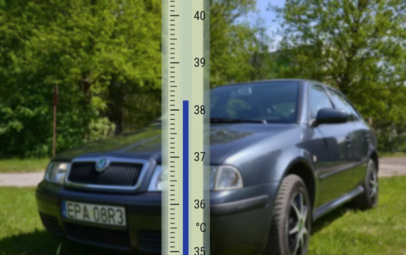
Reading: 38.2; °C
